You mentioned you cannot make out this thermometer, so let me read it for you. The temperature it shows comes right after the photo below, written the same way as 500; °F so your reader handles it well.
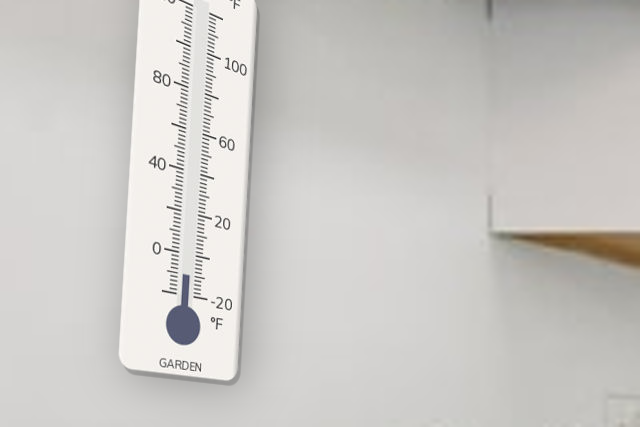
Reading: -10; °F
